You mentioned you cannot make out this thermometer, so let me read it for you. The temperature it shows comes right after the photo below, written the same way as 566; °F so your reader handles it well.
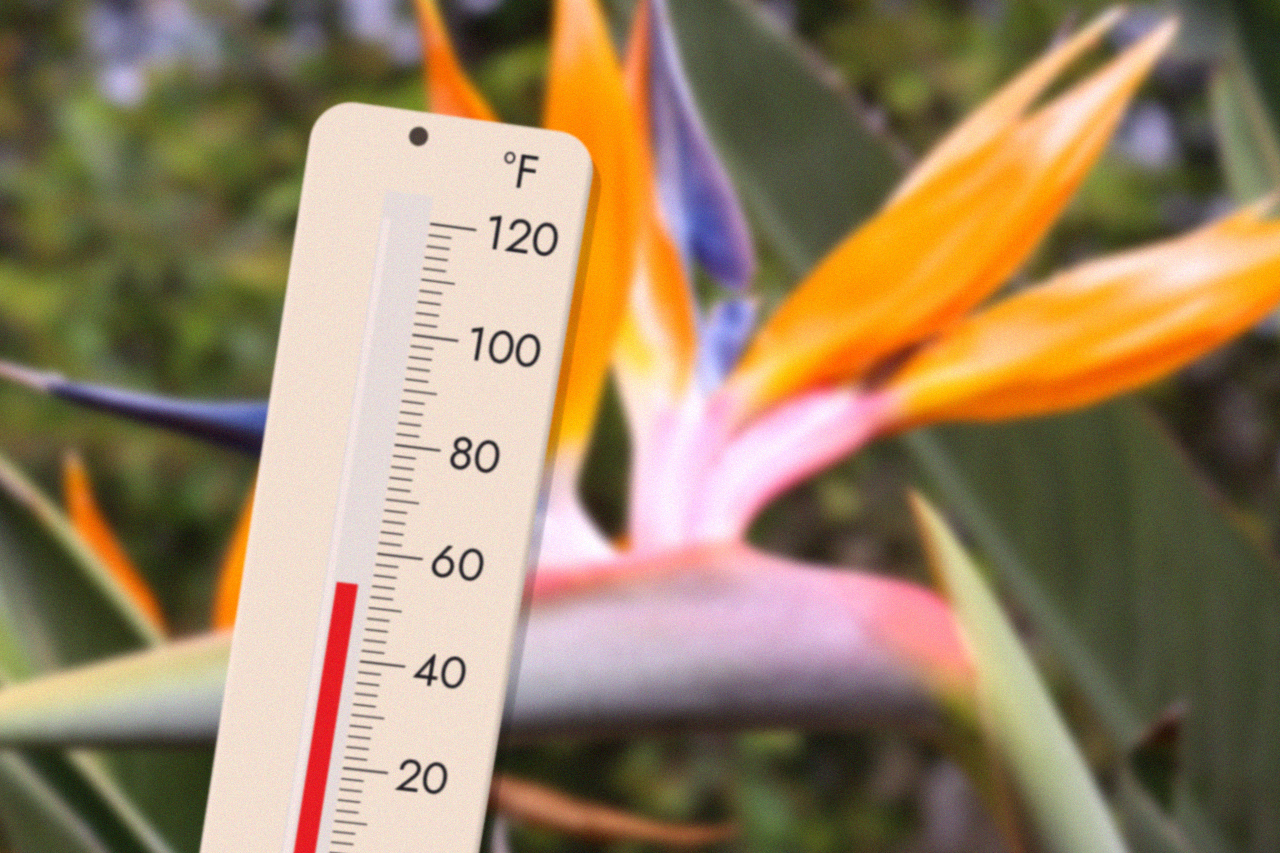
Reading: 54; °F
